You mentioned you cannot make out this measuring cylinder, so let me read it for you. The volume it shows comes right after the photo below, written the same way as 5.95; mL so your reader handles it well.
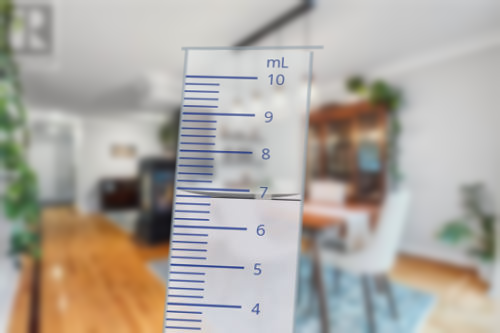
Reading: 6.8; mL
